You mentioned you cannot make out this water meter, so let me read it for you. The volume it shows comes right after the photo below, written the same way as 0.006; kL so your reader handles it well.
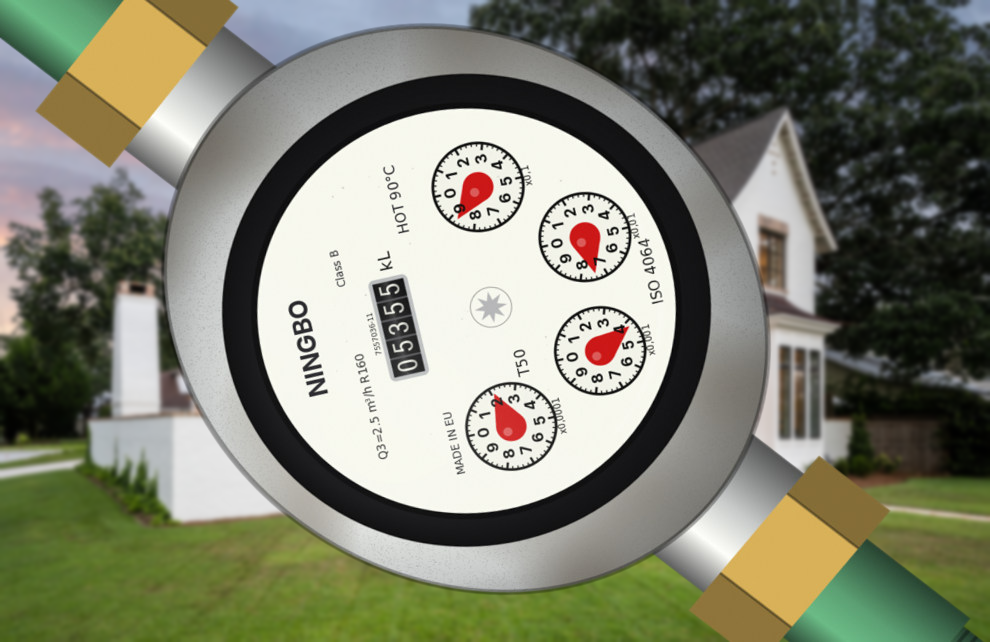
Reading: 5355.8742; kL
